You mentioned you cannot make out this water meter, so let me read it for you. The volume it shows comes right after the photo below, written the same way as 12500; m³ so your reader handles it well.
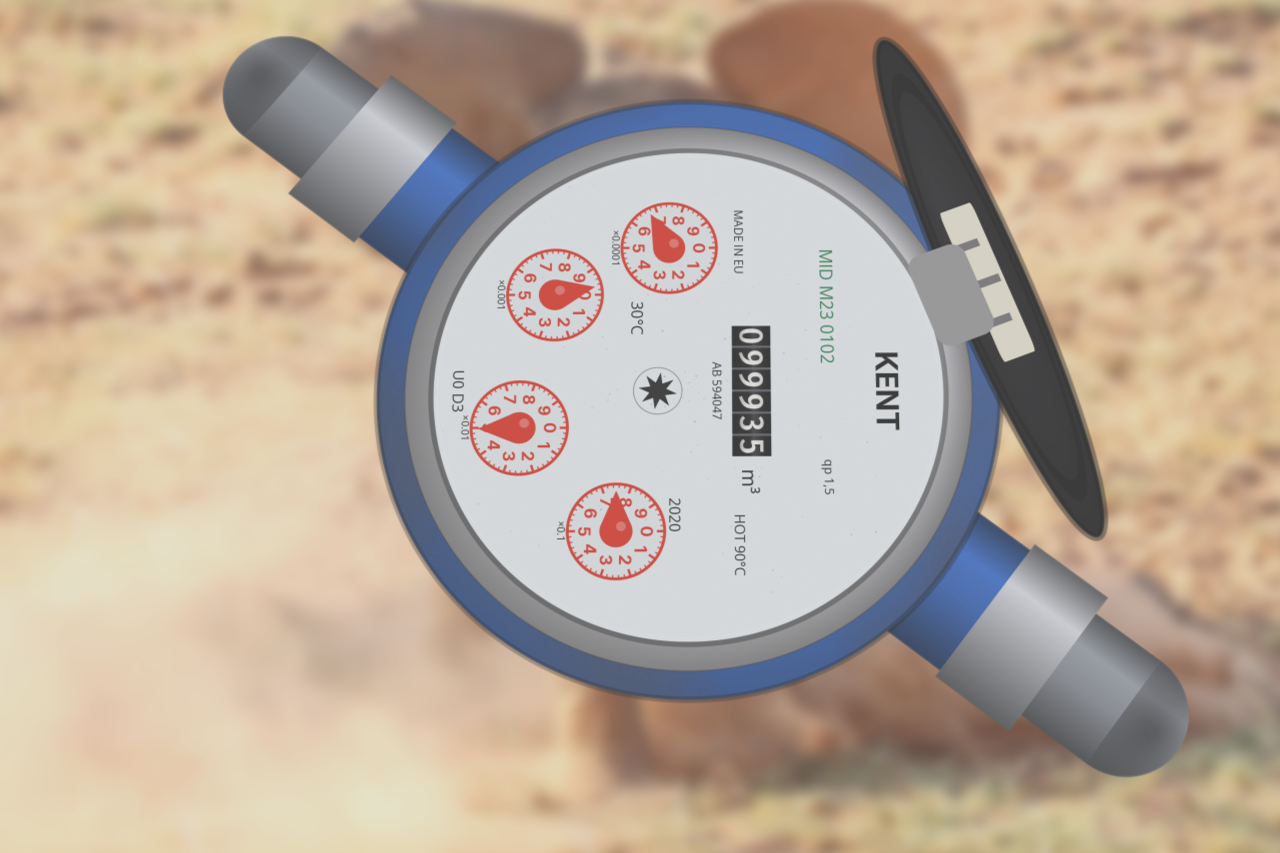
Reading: 99935.7496; m³
